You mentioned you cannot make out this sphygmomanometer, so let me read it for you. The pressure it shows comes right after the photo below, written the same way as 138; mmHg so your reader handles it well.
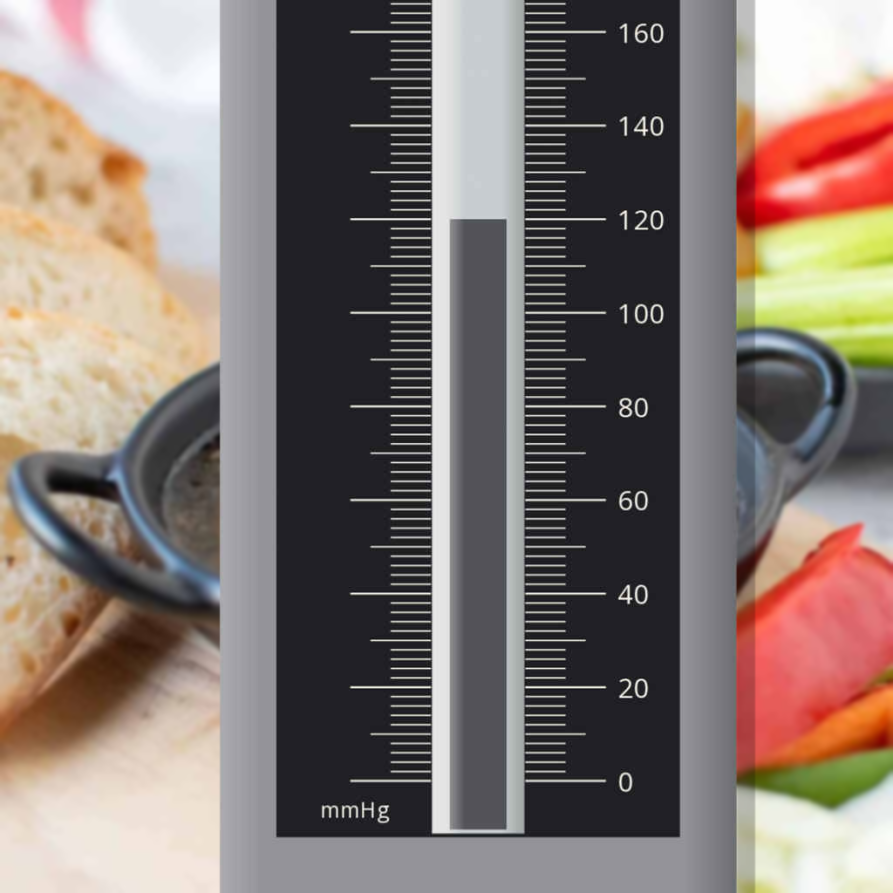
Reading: 120; mmHg
